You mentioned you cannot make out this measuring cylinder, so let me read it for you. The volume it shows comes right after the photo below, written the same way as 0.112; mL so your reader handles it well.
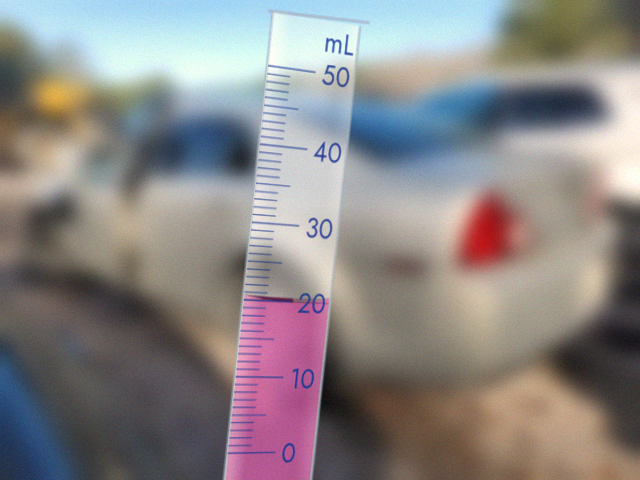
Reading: 20; mL
